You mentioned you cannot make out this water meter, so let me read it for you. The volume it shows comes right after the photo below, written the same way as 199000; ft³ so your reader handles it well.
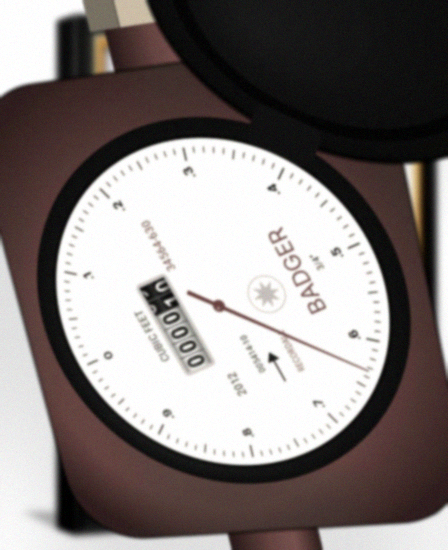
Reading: 9.63; ft³
